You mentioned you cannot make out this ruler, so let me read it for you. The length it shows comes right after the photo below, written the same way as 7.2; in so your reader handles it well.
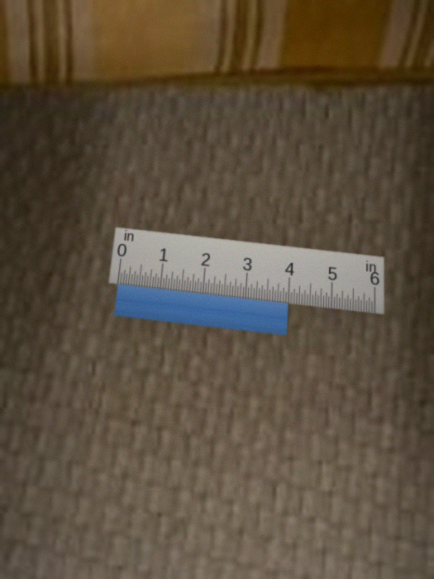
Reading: 4; in
